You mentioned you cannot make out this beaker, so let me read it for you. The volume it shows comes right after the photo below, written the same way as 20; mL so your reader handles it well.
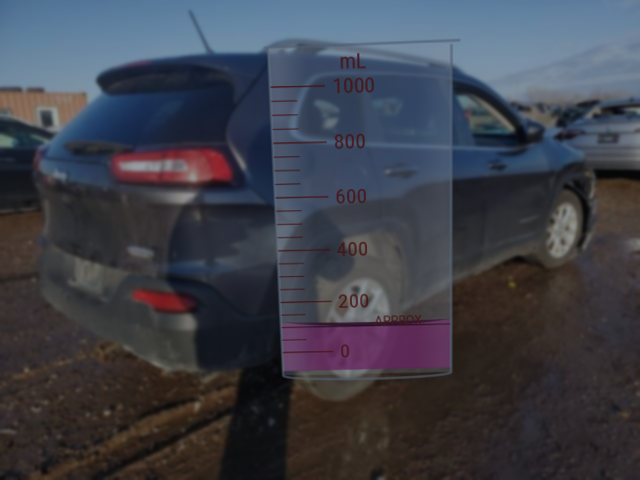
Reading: 100; mL
